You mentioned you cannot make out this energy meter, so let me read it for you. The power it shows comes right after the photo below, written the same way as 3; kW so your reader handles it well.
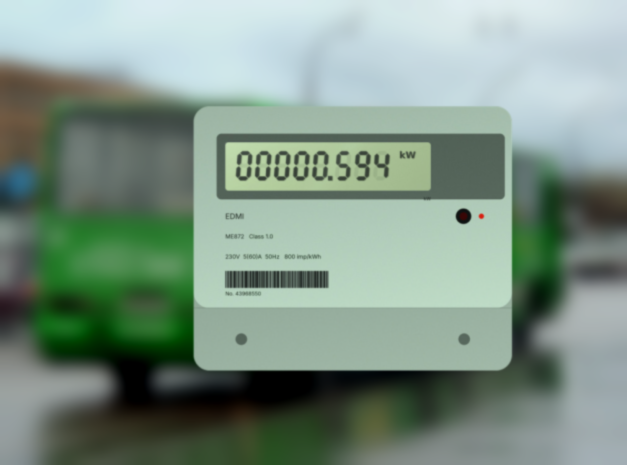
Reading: 0.594; kW
